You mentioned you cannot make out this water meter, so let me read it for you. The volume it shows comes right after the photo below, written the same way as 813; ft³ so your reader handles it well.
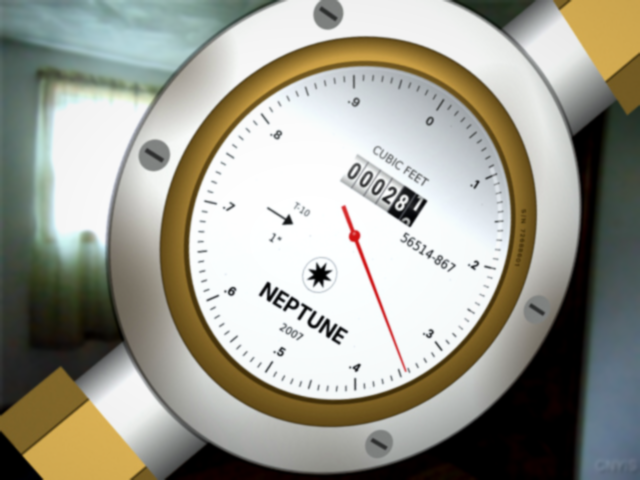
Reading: 281.34; ft³
